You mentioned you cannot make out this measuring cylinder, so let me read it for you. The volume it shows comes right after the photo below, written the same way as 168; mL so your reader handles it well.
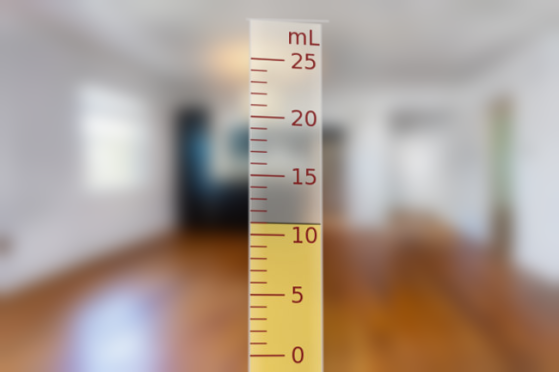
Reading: 11; mL
